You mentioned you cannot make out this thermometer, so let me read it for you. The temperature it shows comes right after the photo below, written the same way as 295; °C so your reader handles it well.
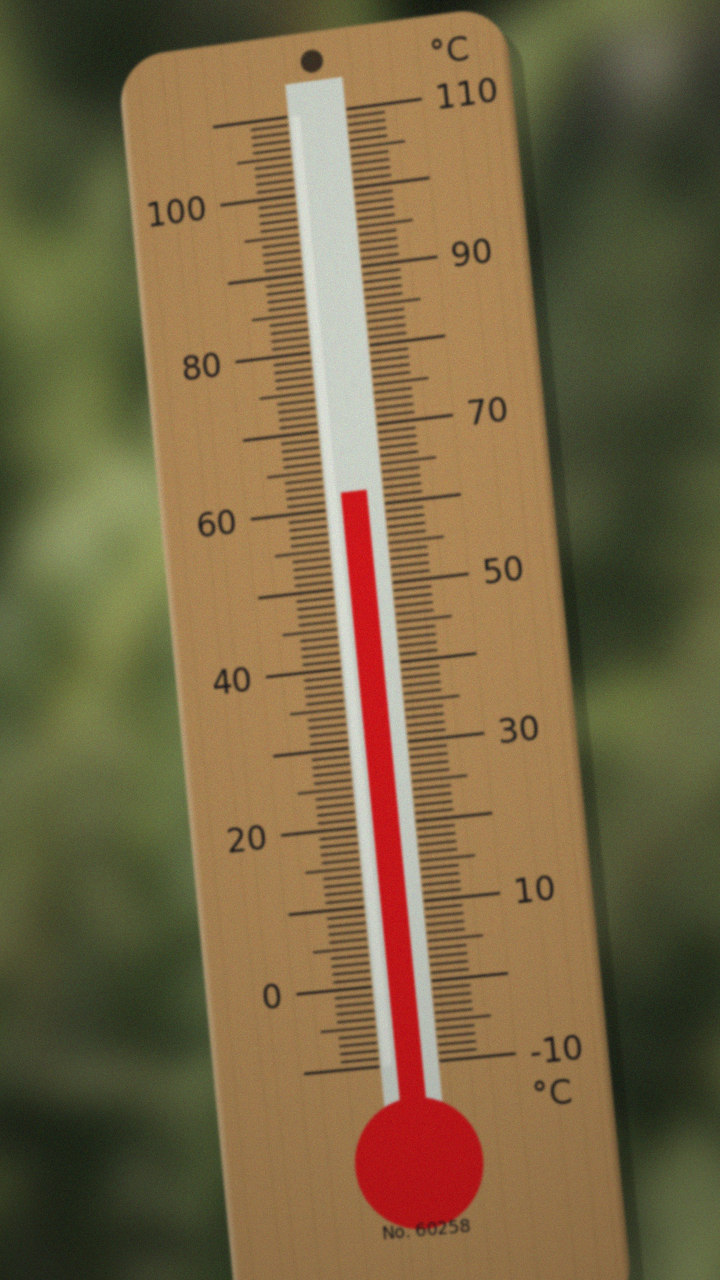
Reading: 62; °C
